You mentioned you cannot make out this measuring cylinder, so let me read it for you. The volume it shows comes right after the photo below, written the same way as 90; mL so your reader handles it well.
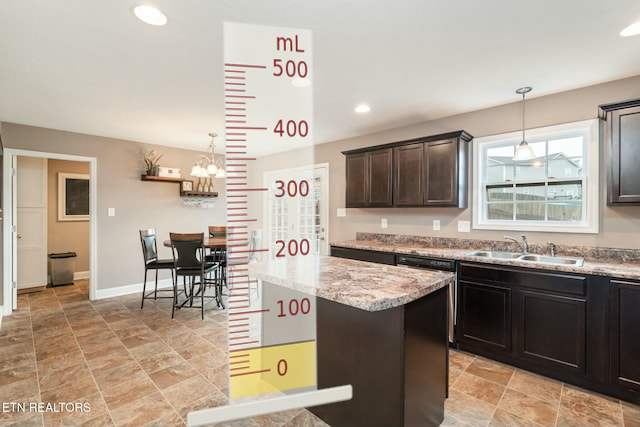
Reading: 40; mL
